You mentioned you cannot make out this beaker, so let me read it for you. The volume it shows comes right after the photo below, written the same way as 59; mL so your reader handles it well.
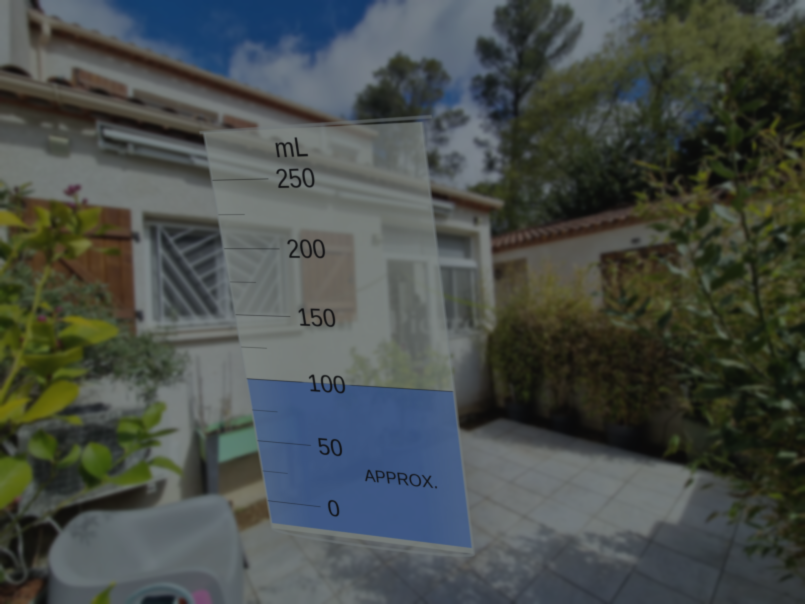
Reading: 100; mL
